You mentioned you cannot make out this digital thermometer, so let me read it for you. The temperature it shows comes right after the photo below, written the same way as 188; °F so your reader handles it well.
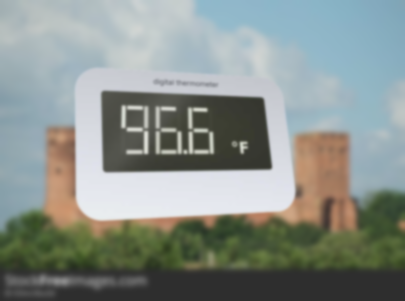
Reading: 96.6; °F
